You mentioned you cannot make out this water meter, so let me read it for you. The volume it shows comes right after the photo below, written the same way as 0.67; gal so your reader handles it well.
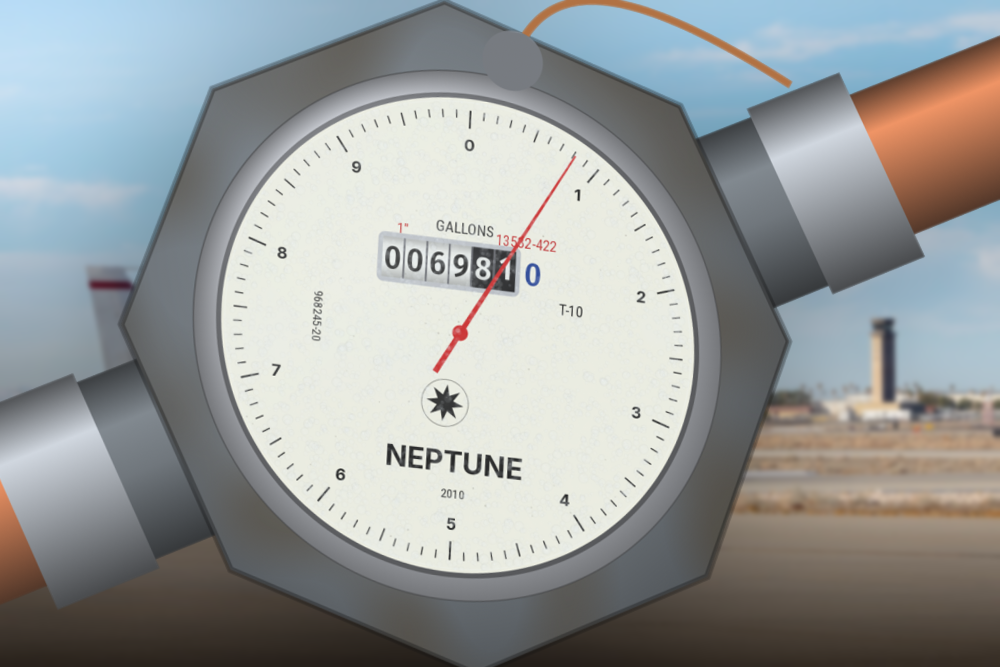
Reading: 69810.8; gal
